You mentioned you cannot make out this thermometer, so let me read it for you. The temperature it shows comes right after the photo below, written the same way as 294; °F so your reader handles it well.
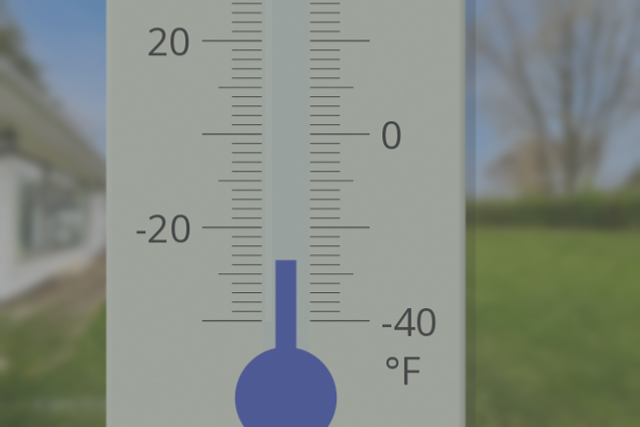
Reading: -27; °F
